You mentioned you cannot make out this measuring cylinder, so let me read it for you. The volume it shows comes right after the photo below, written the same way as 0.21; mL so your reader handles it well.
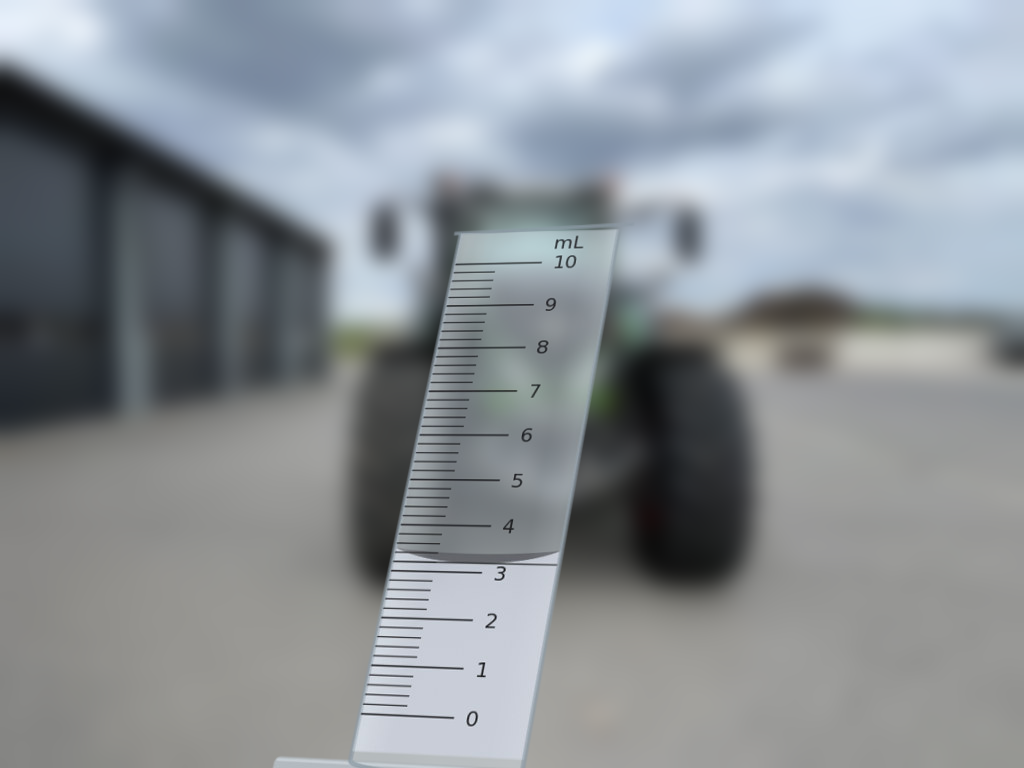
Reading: 3.2; mL
